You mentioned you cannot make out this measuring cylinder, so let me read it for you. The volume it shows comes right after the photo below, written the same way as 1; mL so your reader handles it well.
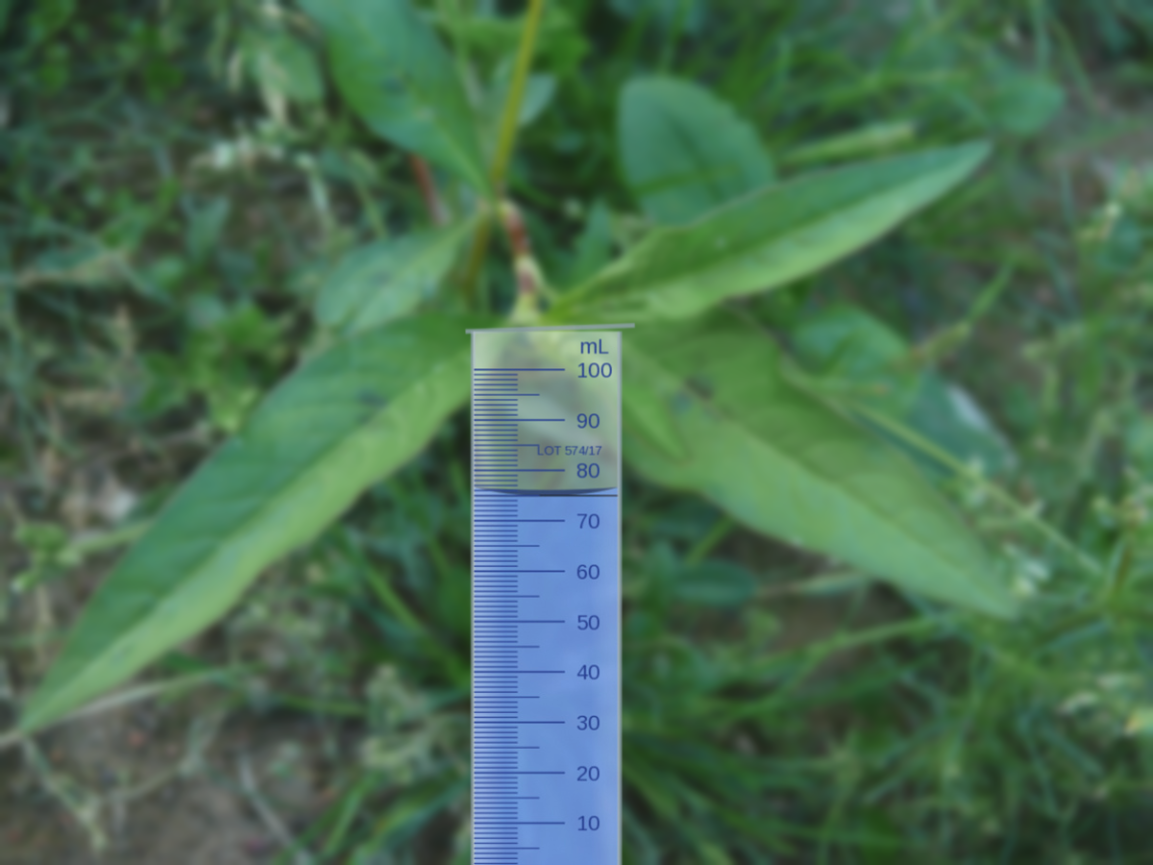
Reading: 75; mL
